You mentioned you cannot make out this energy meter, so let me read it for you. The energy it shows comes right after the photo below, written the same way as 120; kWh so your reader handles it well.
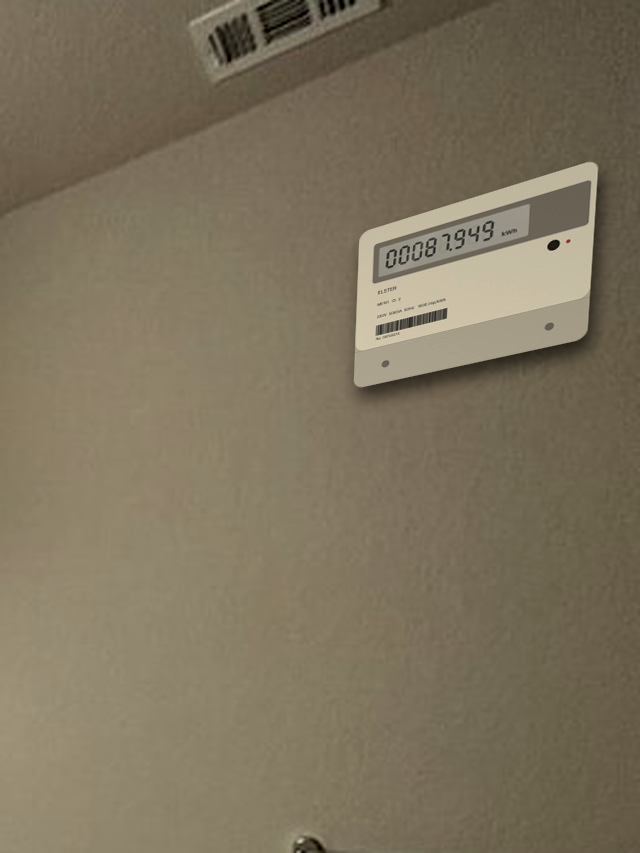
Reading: 87.949; kWh
